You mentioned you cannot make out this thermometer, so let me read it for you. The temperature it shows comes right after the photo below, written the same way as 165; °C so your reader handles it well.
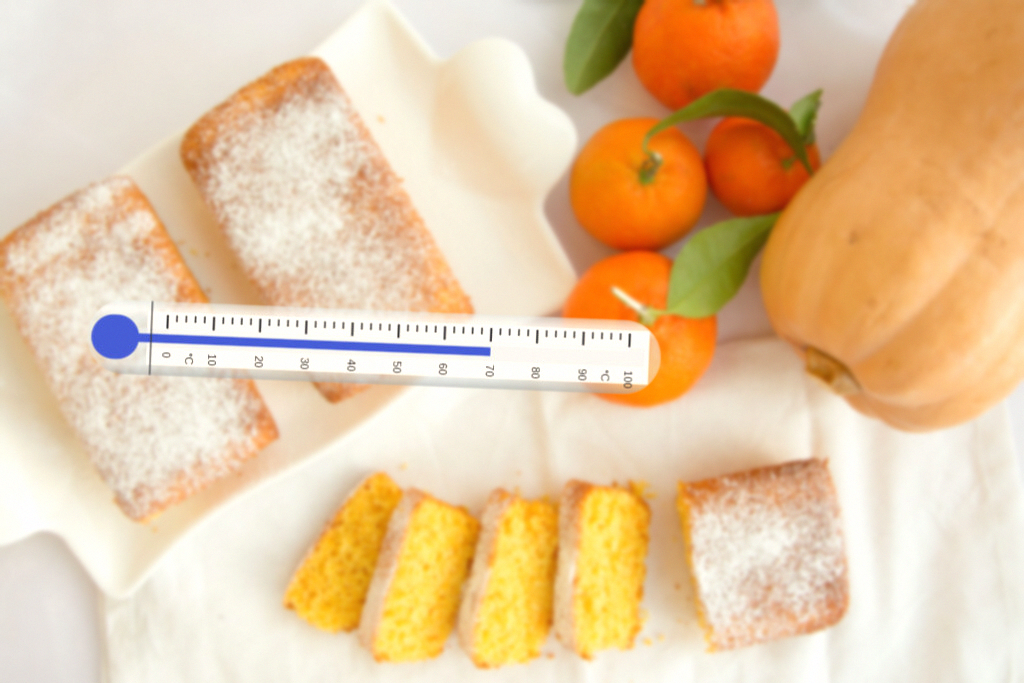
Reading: 70; °C
